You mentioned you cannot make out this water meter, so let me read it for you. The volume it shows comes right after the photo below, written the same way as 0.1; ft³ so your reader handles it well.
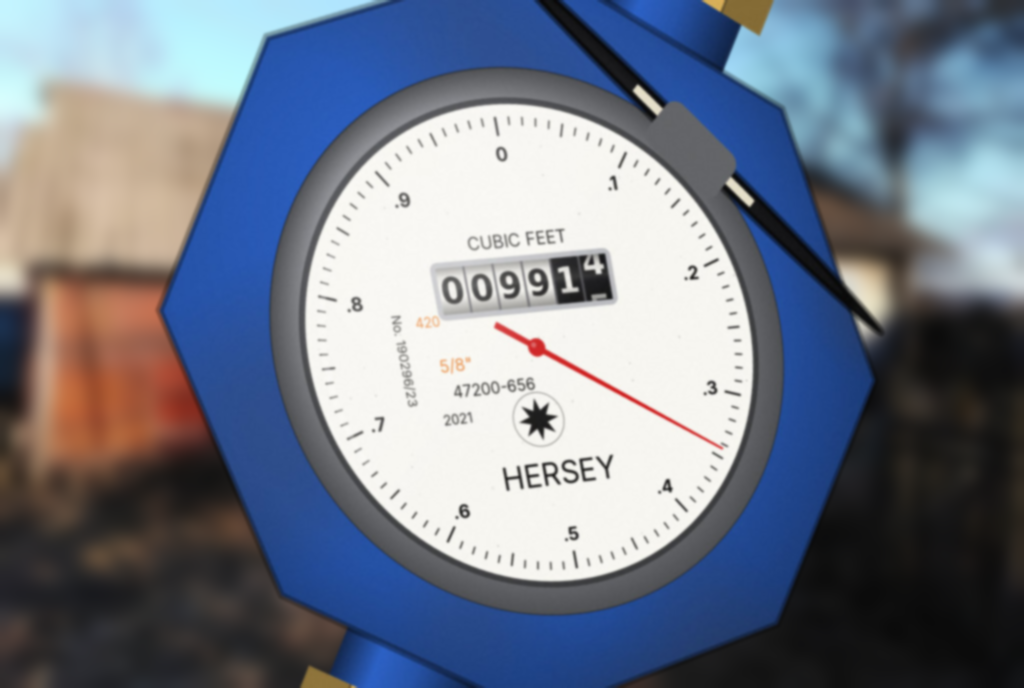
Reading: 9914.34; ft³
